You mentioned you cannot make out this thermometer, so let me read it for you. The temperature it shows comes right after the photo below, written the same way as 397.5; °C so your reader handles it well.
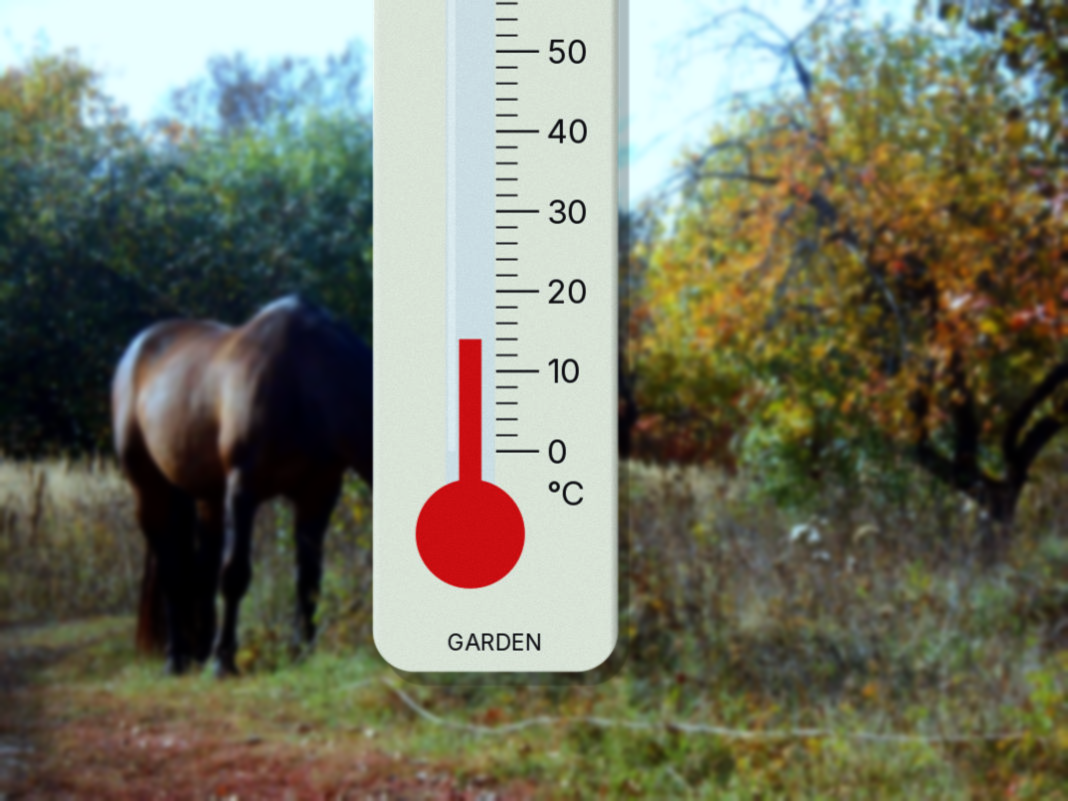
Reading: 14; °C
